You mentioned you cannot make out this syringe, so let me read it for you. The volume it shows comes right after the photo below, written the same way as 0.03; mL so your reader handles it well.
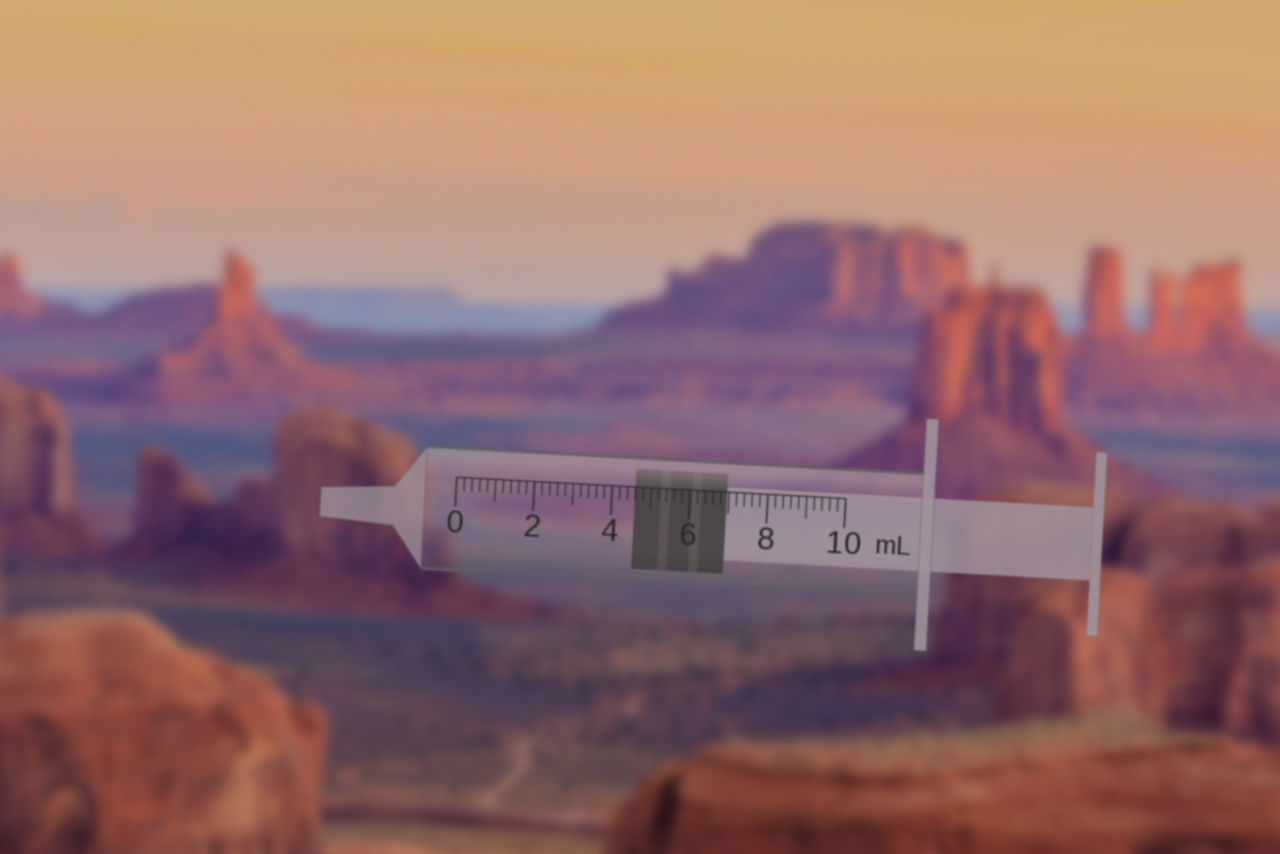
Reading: 4.6; mL
